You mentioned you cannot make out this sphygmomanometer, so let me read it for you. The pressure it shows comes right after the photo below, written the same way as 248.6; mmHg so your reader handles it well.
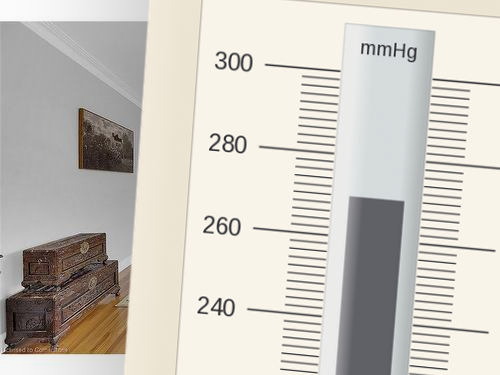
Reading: 270; mmHg
